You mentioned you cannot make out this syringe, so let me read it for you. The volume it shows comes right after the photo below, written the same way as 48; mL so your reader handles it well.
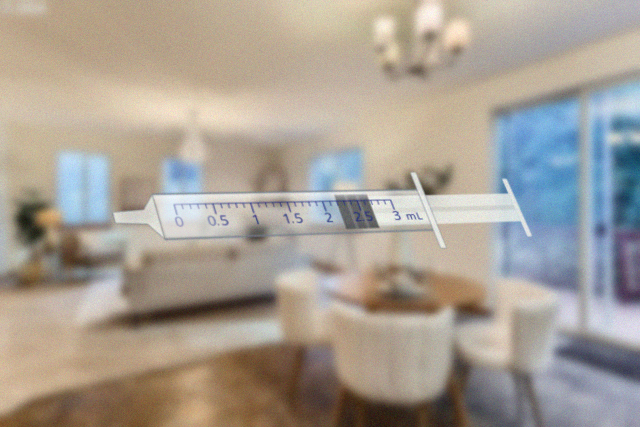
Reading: 2.2; mL
